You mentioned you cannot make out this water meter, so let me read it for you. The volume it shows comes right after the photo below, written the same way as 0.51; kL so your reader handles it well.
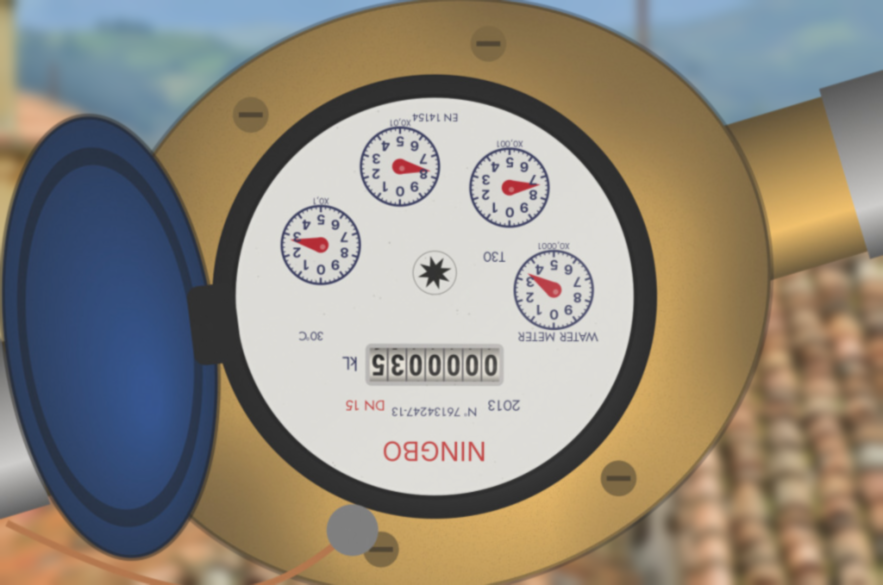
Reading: 35.2773; kL
